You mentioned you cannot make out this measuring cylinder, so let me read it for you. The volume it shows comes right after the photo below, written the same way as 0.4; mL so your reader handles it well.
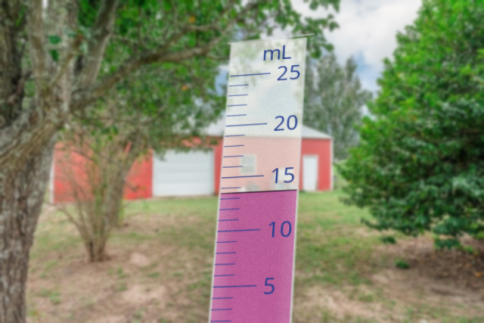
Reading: 13.5; mL
